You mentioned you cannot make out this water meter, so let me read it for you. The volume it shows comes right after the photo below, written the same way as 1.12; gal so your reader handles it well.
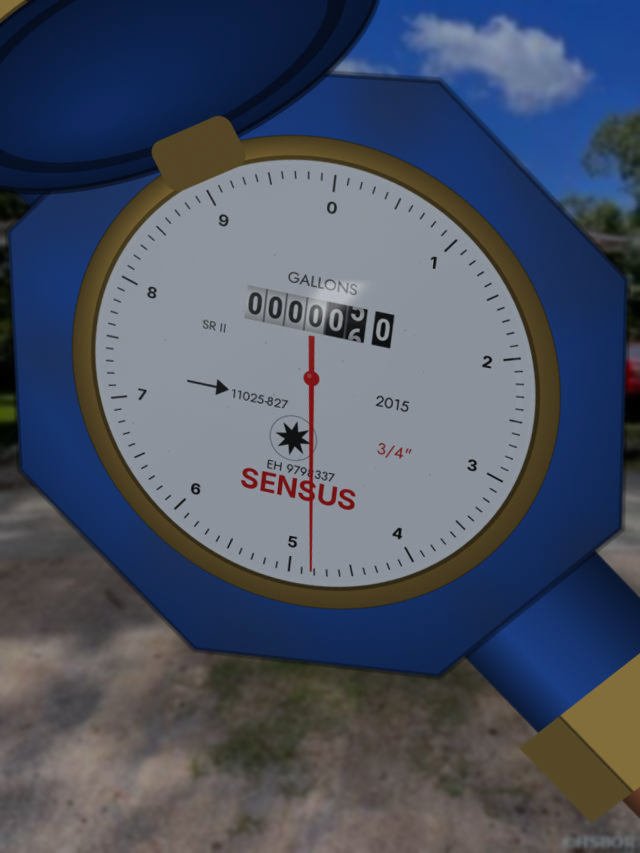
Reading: 54.8; gal
